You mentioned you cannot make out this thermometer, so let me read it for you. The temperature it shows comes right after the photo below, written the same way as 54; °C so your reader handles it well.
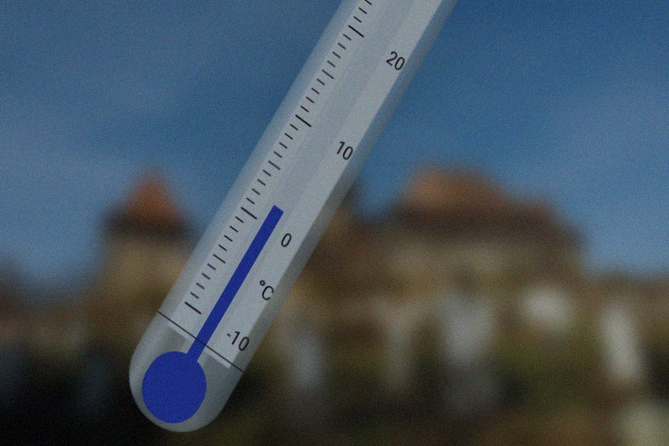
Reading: 2; °C
